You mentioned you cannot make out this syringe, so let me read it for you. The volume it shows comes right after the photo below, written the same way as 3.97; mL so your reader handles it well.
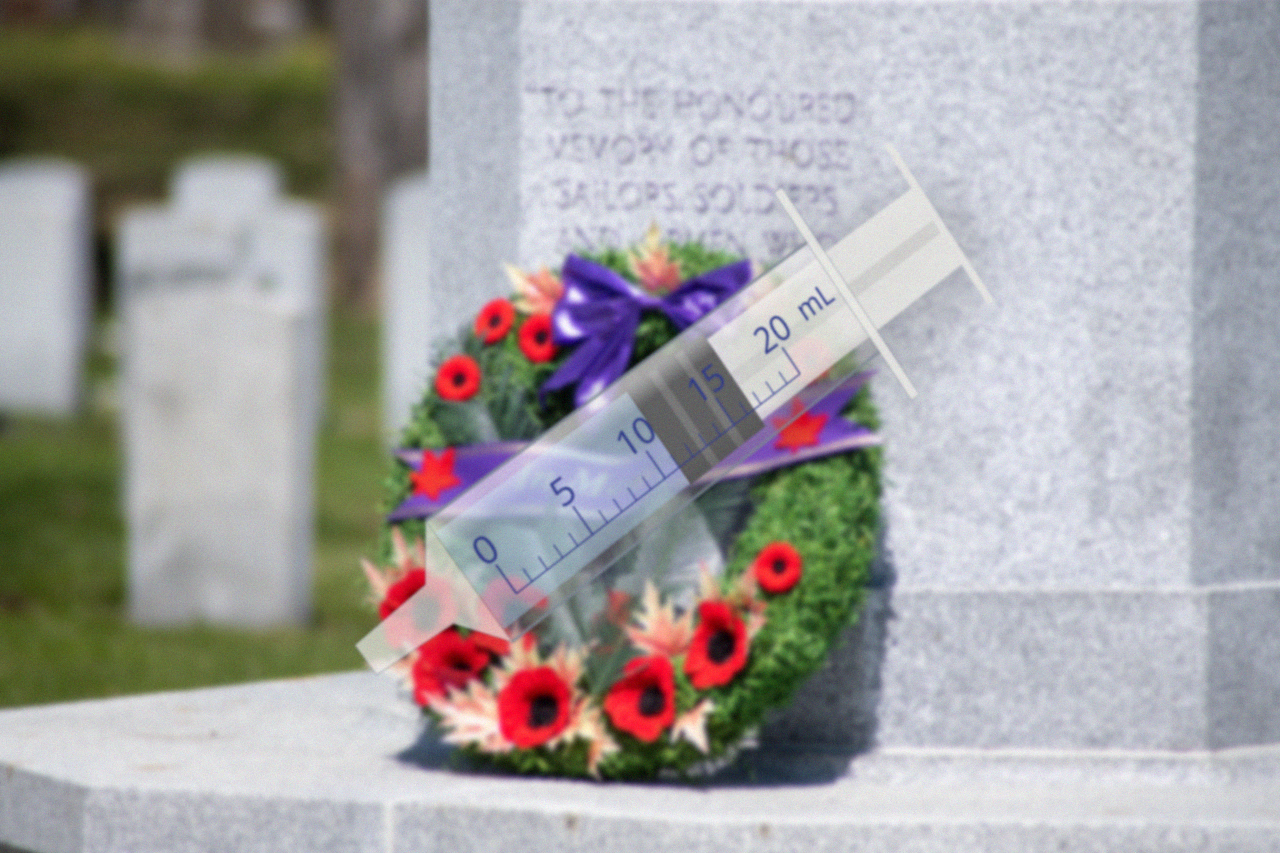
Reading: 11; mL
